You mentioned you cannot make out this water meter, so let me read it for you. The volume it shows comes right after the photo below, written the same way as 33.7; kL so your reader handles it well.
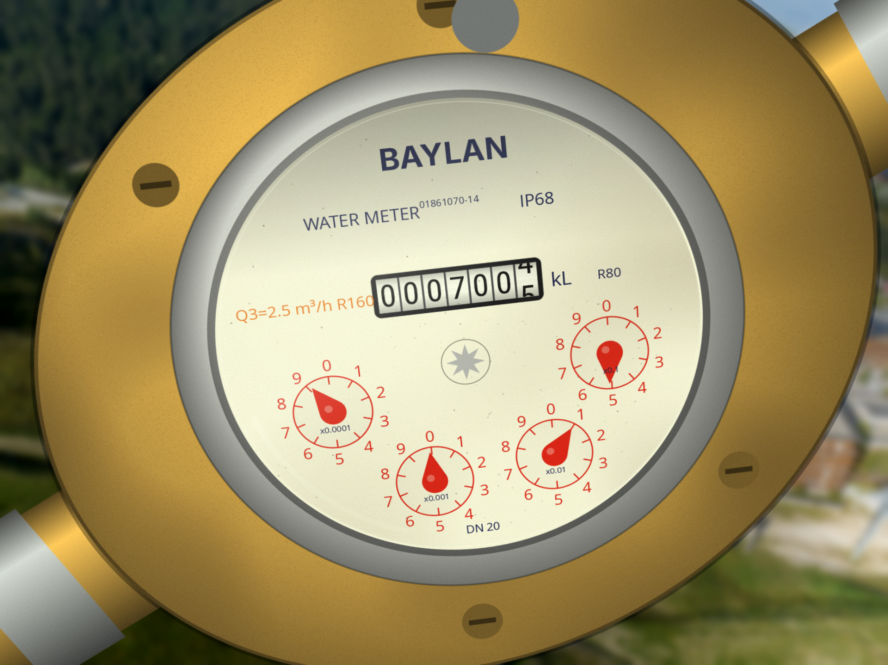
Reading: 7004.5099; kL
